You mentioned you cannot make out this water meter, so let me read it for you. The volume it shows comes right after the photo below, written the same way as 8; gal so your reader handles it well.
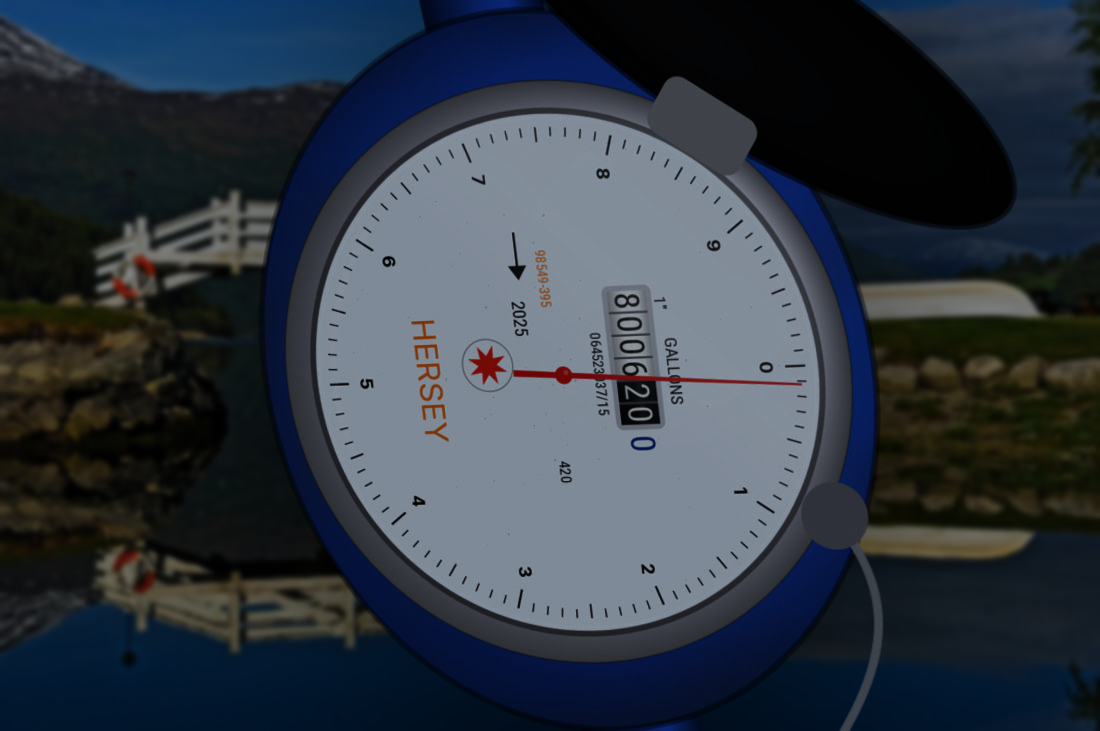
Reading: 8006200.1; gal
